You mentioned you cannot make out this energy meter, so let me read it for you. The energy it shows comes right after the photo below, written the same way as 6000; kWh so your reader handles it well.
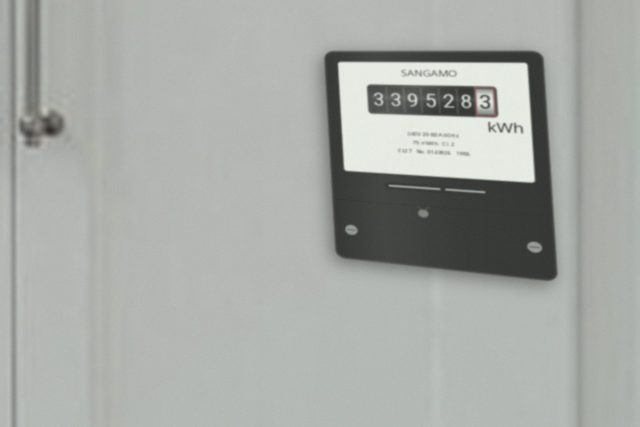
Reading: 339528.3; kWh
